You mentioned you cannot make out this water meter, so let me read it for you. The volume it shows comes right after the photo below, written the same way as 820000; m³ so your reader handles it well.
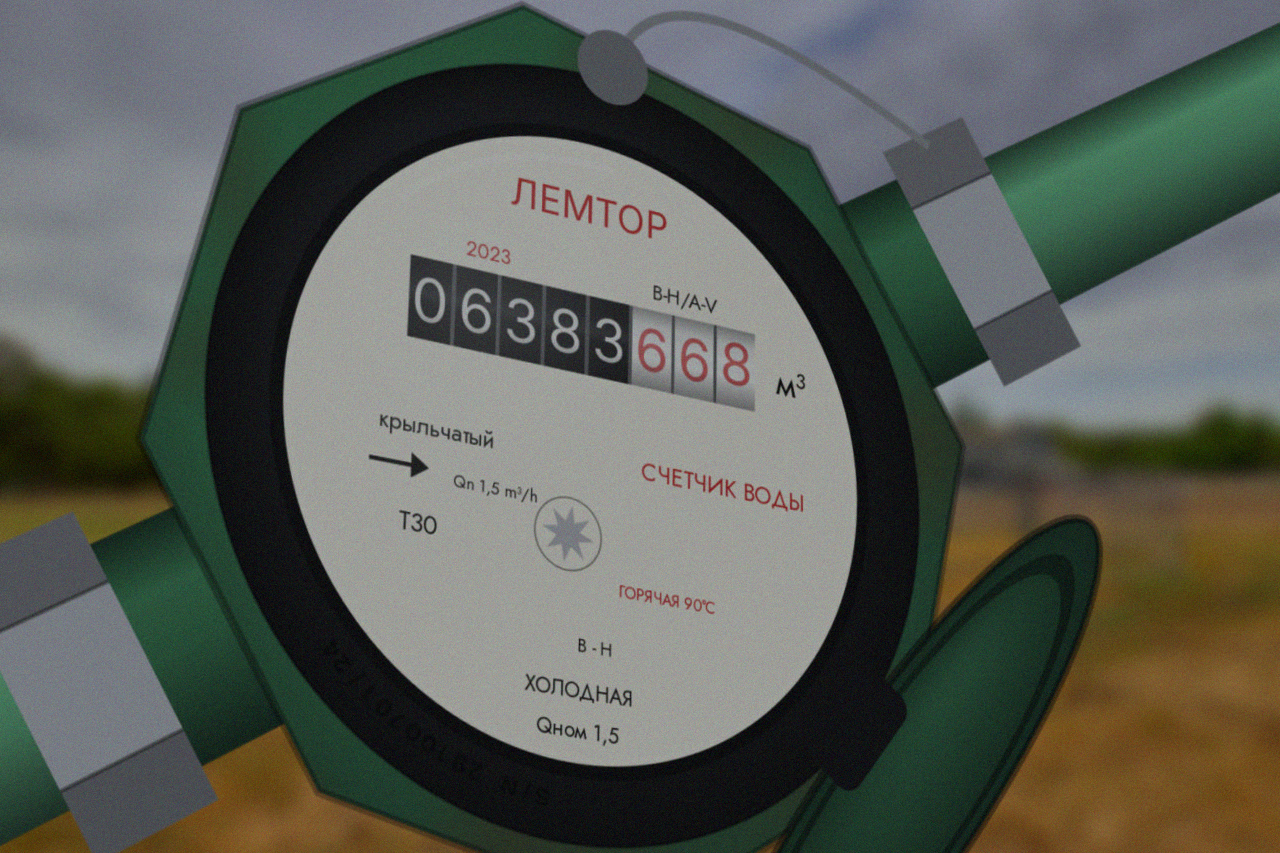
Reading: 6383.668; m³
